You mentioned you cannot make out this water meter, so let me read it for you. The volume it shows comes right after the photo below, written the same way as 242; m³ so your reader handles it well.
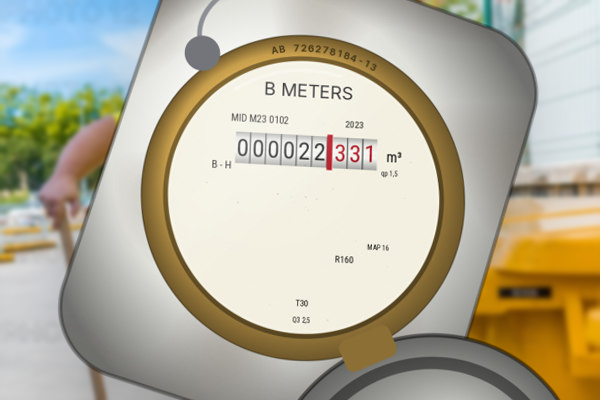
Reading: 22.331; m³
